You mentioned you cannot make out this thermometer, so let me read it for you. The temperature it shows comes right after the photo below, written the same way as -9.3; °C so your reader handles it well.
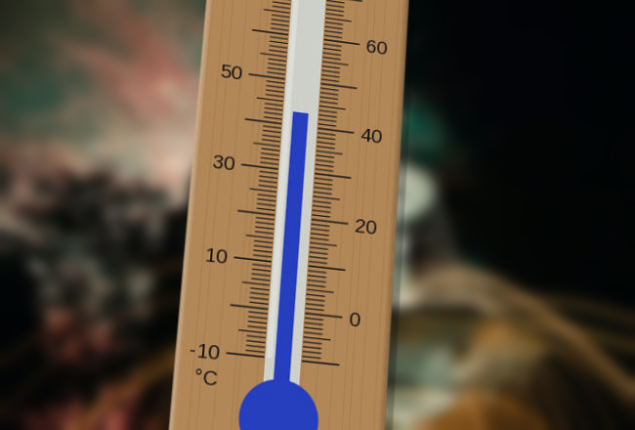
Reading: 43; °C
